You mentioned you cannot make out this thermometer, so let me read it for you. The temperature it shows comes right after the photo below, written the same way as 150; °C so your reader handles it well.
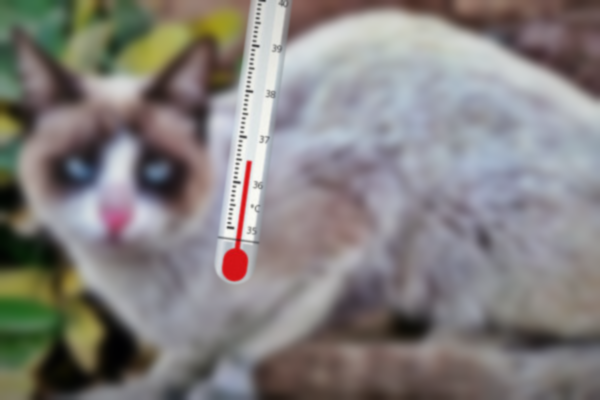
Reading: 36.5; °C
